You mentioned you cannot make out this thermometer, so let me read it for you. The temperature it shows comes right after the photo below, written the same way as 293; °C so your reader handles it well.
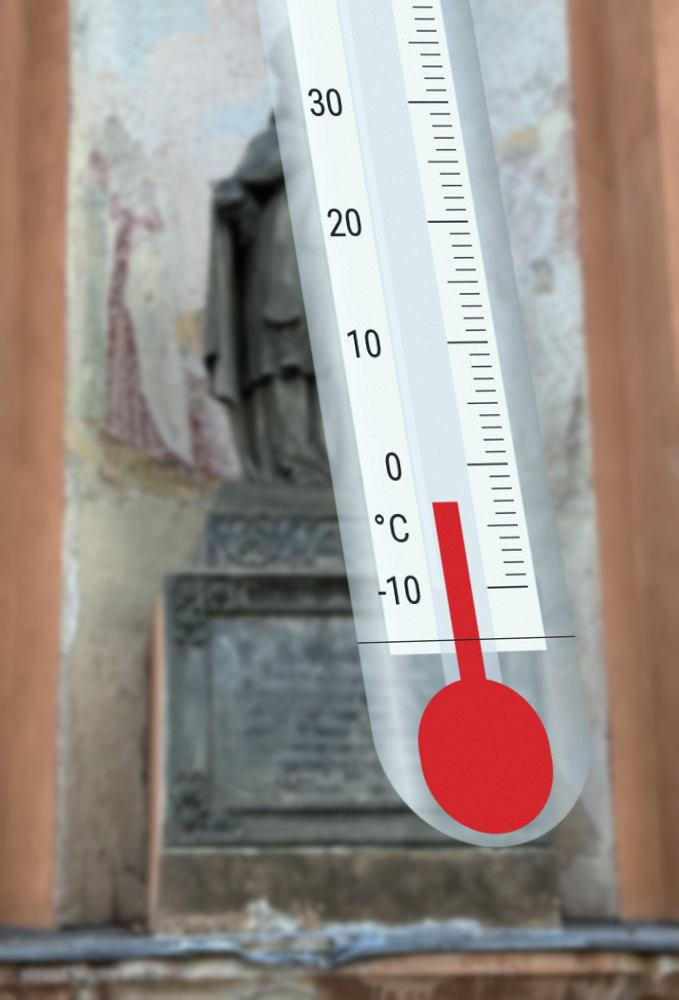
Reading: -3; °C
